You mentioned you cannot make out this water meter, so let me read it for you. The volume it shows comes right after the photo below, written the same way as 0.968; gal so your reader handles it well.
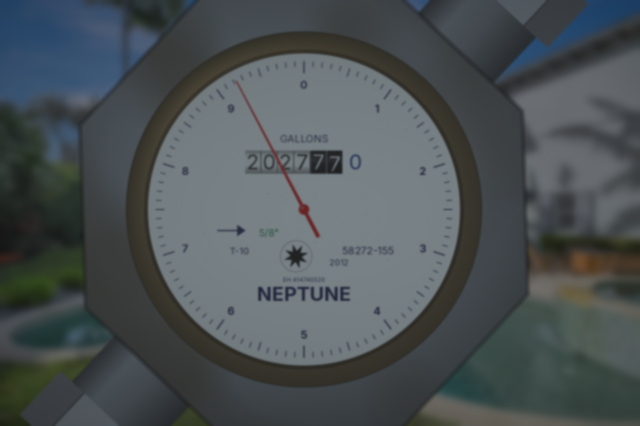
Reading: 2027769.2; gal
